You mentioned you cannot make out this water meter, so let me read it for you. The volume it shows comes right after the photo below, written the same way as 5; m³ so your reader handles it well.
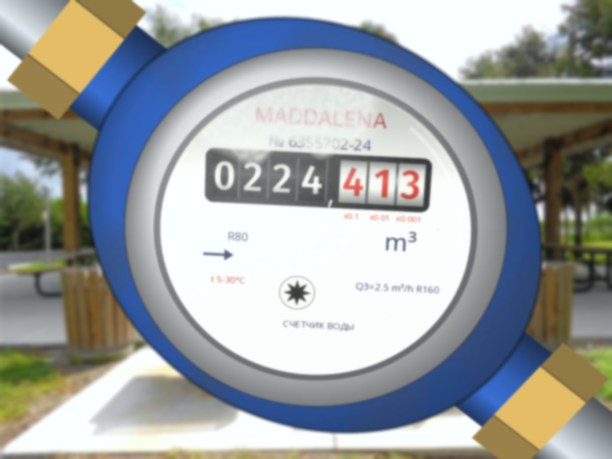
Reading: 224.413; m³
